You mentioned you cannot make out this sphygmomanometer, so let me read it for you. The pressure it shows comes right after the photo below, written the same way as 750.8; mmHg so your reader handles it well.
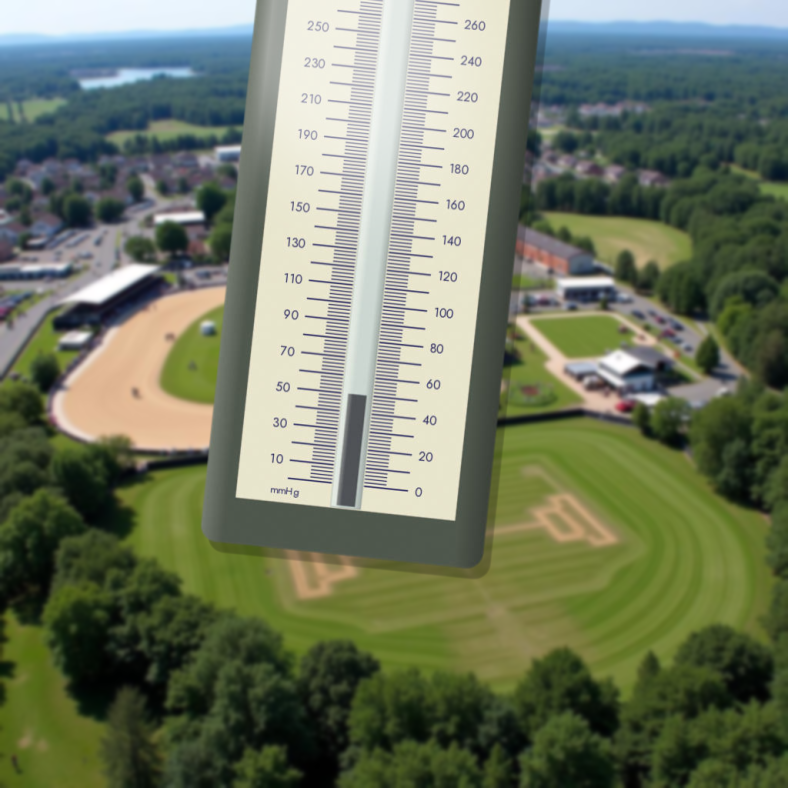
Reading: 50; mmHg
